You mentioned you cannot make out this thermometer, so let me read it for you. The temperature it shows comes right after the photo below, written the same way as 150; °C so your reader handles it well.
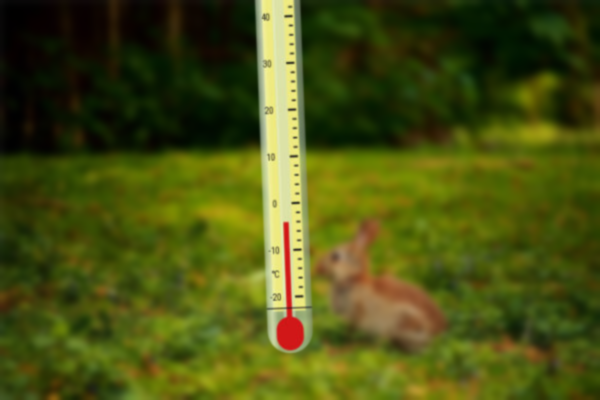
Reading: -4; °C
